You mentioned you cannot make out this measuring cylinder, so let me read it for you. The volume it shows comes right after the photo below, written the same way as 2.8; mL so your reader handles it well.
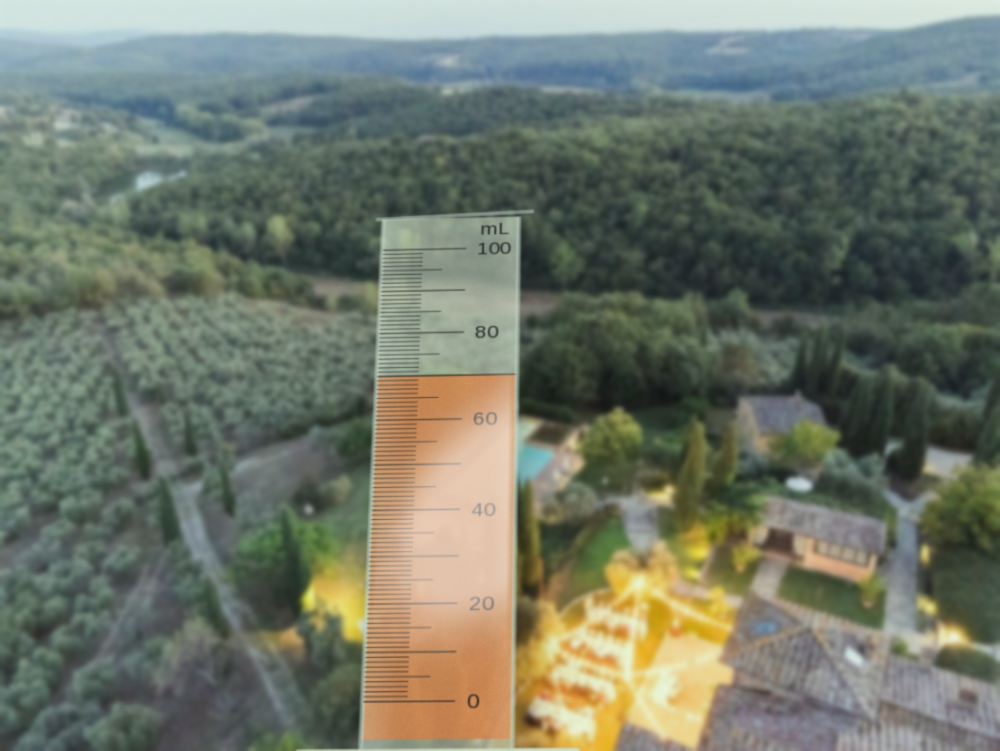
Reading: 70; mL
